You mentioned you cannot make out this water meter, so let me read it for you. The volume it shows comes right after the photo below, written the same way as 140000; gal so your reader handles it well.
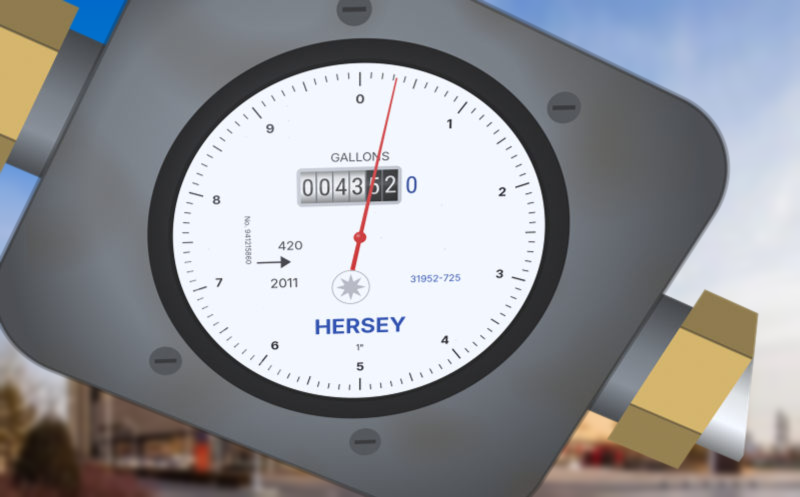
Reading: 43520.3; gal
